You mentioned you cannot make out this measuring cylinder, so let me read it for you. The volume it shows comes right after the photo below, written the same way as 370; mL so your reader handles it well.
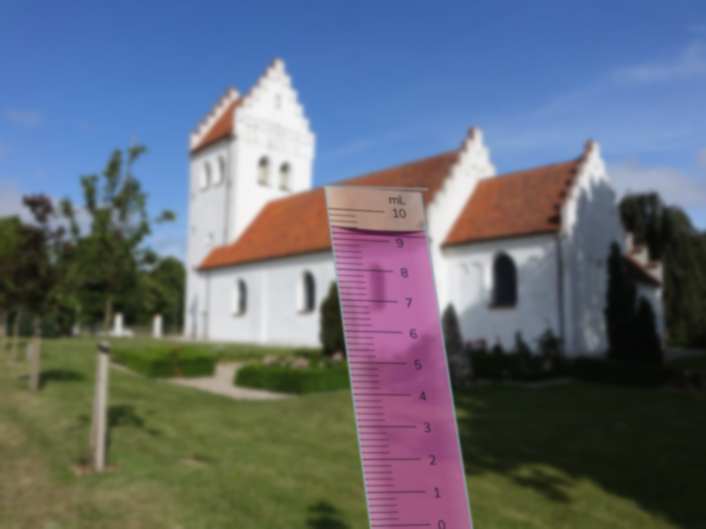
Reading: 9.2; mL
